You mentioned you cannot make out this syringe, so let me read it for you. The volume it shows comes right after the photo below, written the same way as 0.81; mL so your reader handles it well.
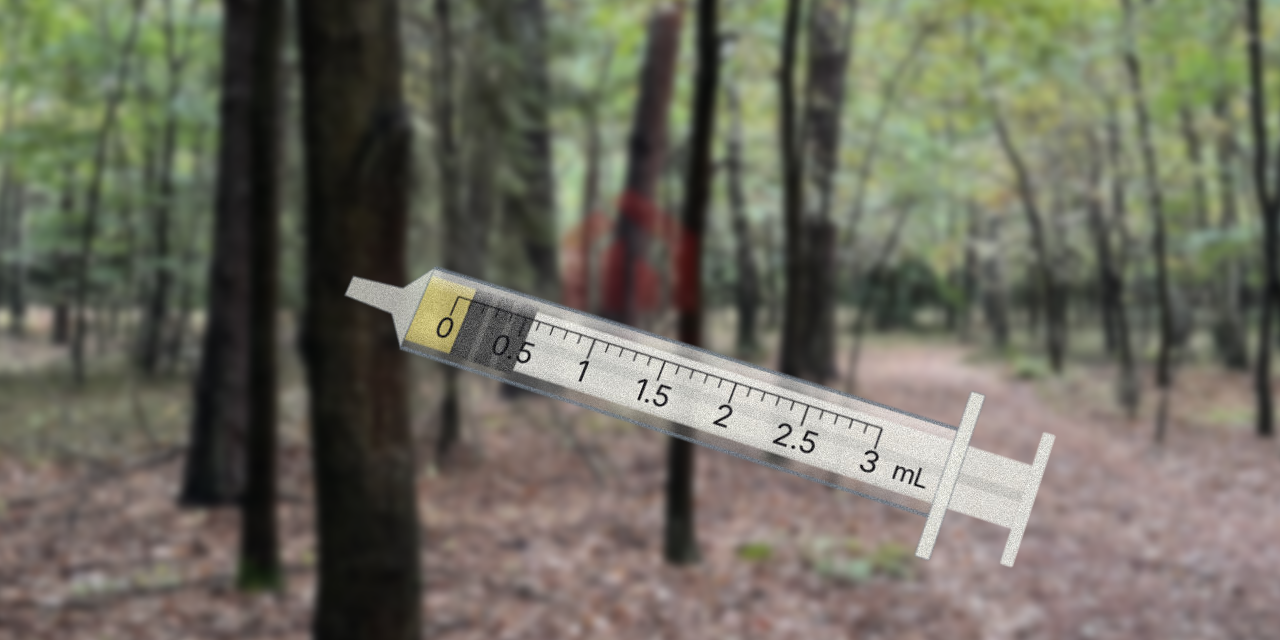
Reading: 0.1; mL
